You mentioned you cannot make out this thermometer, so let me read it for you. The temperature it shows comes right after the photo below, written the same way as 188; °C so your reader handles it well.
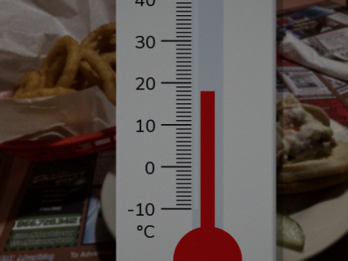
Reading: 18; °C
